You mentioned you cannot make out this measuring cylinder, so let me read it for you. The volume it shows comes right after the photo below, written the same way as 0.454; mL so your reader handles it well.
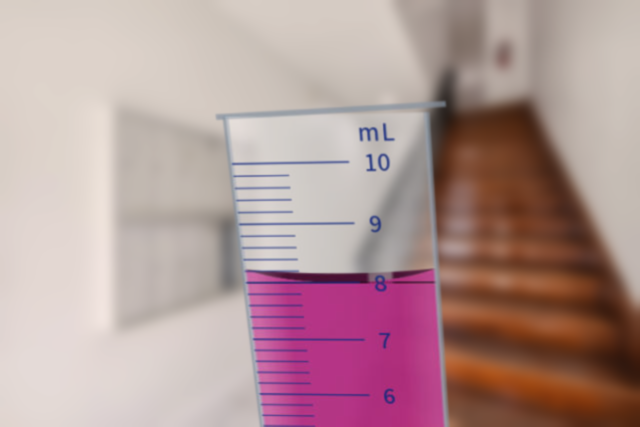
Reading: 8; mL
